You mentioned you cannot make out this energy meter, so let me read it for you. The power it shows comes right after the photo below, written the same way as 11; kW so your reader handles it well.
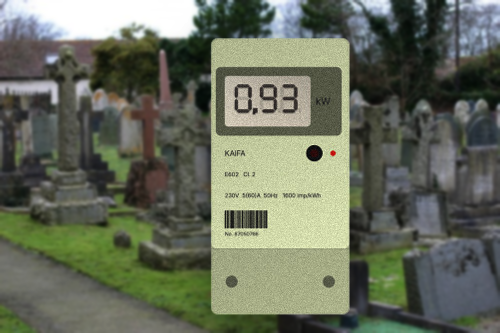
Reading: 0.93; kW
